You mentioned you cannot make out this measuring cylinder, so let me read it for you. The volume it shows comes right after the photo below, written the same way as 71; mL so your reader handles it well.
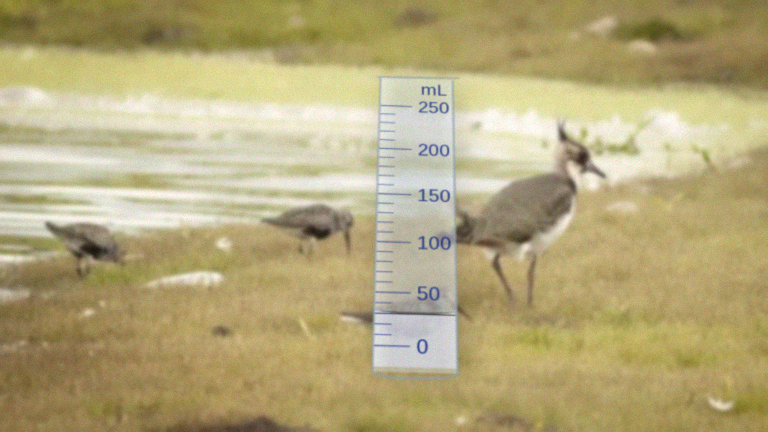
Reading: 30; mL
